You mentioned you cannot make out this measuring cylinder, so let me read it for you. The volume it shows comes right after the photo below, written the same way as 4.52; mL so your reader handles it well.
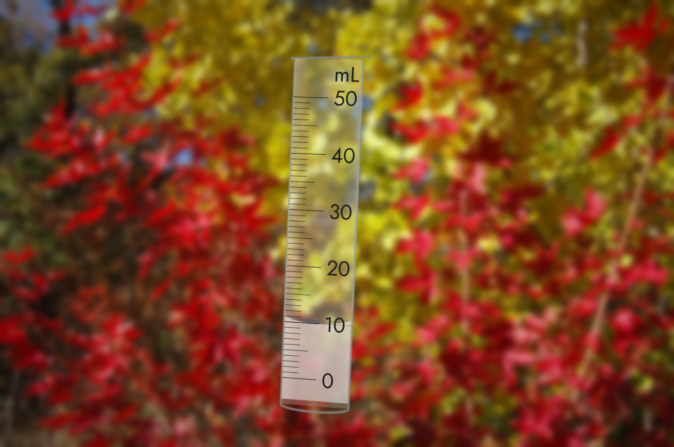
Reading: 10; mL
